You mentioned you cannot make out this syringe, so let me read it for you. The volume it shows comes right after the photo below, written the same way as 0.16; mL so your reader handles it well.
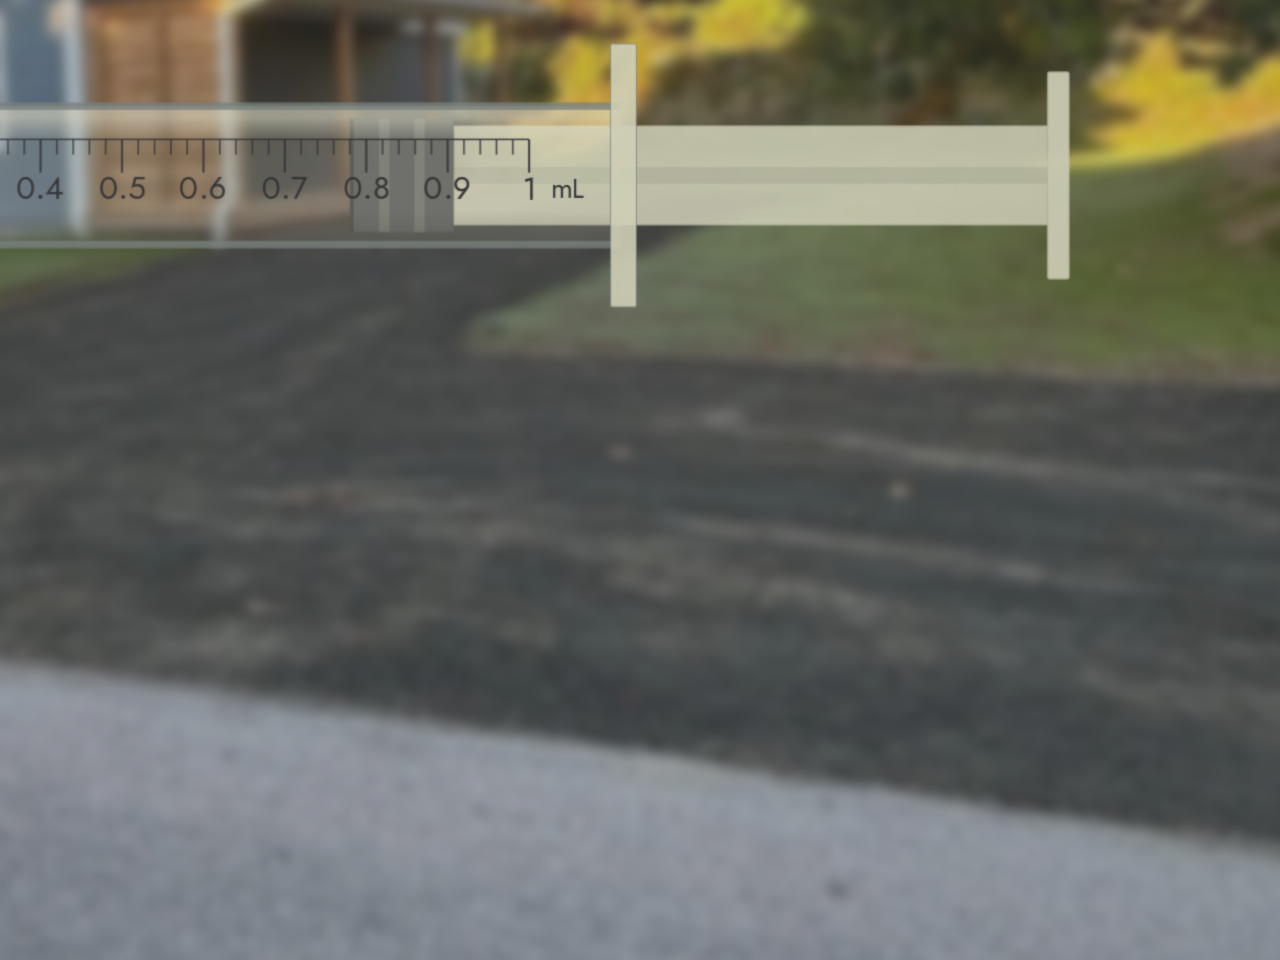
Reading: 0.78; mL
